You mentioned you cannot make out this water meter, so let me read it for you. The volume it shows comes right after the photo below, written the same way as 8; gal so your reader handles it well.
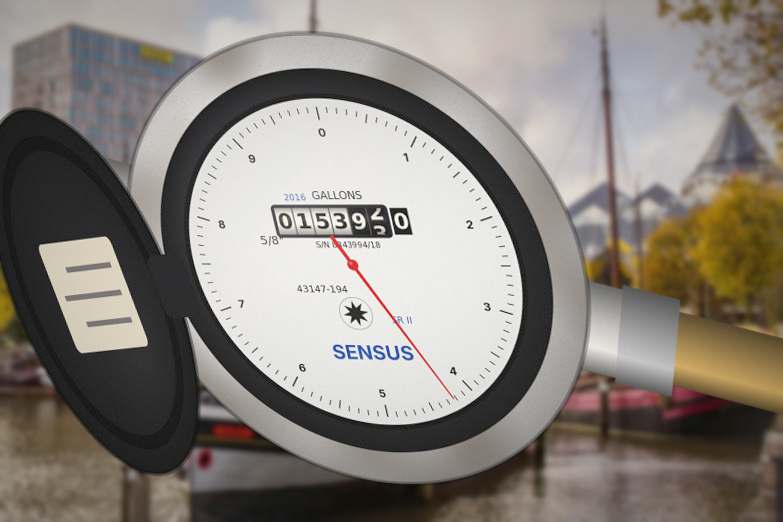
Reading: 153924.2; gal
